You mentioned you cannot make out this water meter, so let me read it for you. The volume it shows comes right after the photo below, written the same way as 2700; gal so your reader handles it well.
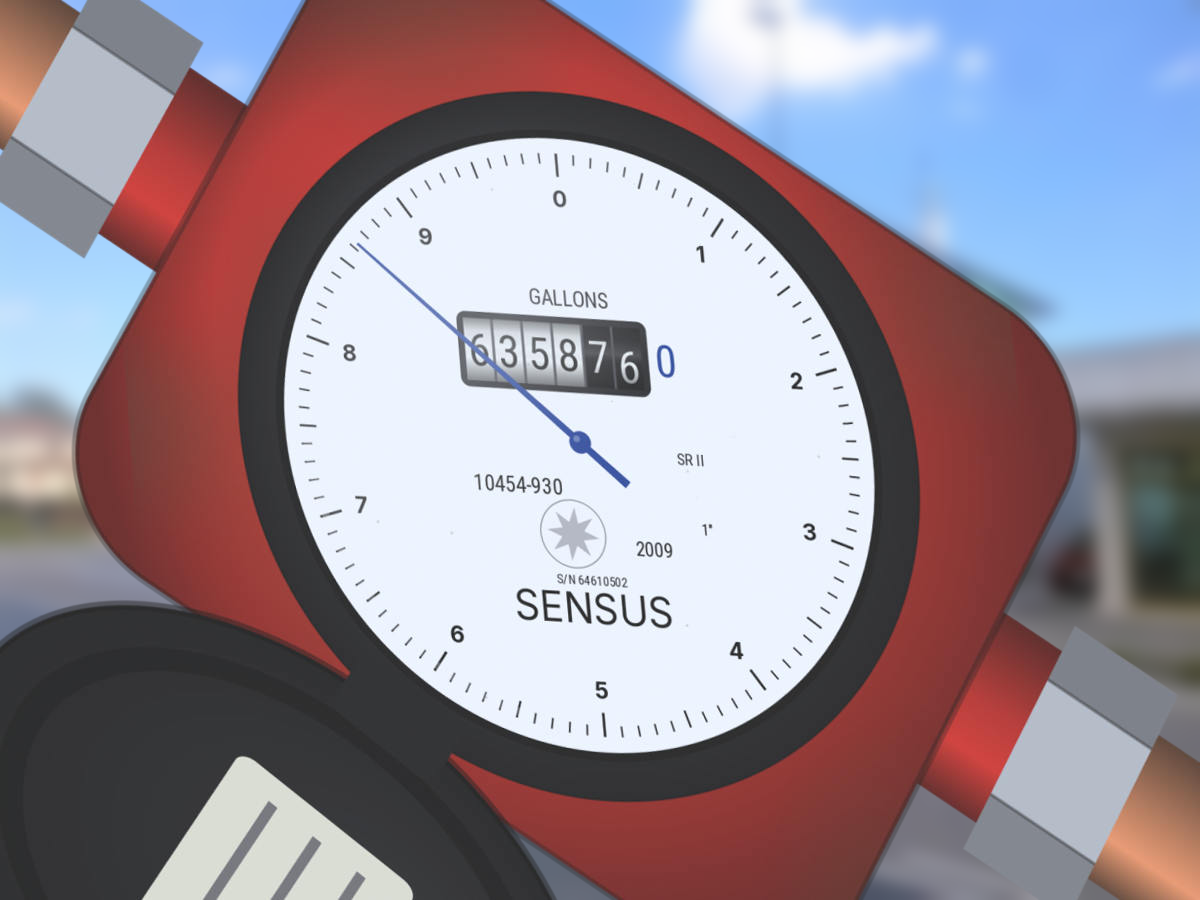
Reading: 6358758.6; gal
